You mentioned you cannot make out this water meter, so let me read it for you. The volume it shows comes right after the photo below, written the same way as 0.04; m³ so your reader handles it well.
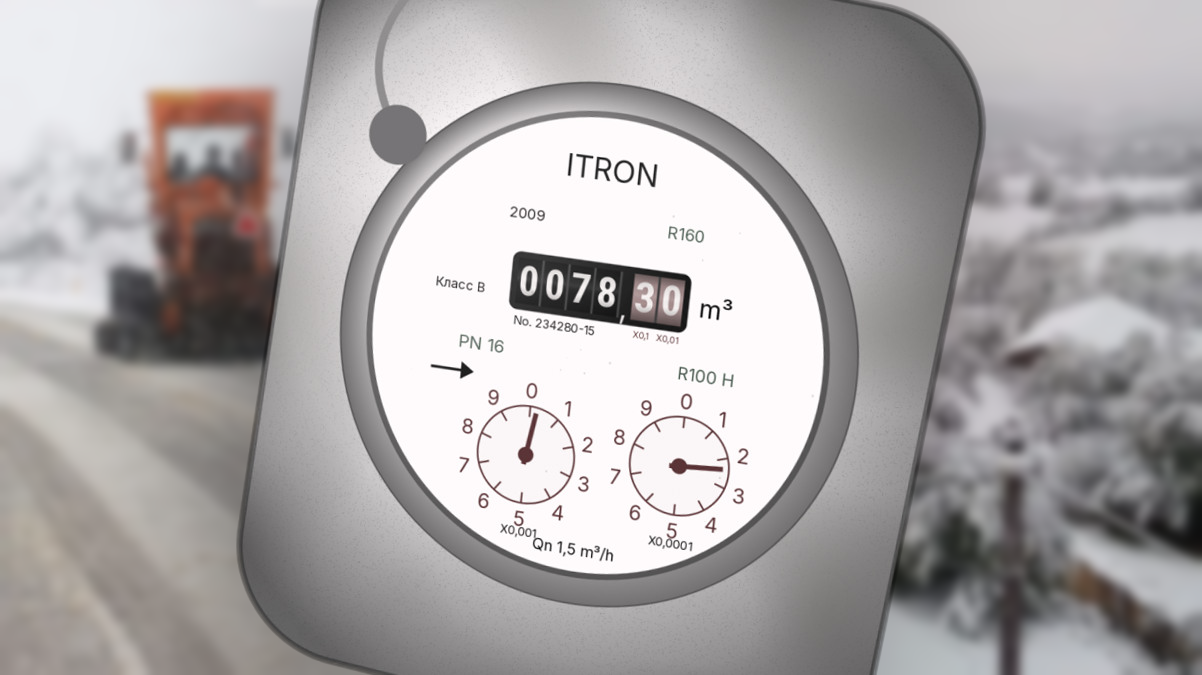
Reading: 78.3002; m³
